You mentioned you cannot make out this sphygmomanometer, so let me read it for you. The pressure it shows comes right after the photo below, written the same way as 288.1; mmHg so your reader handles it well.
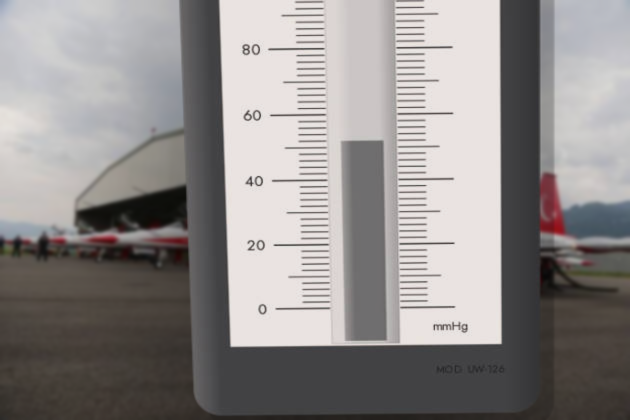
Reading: 52; mmHg
